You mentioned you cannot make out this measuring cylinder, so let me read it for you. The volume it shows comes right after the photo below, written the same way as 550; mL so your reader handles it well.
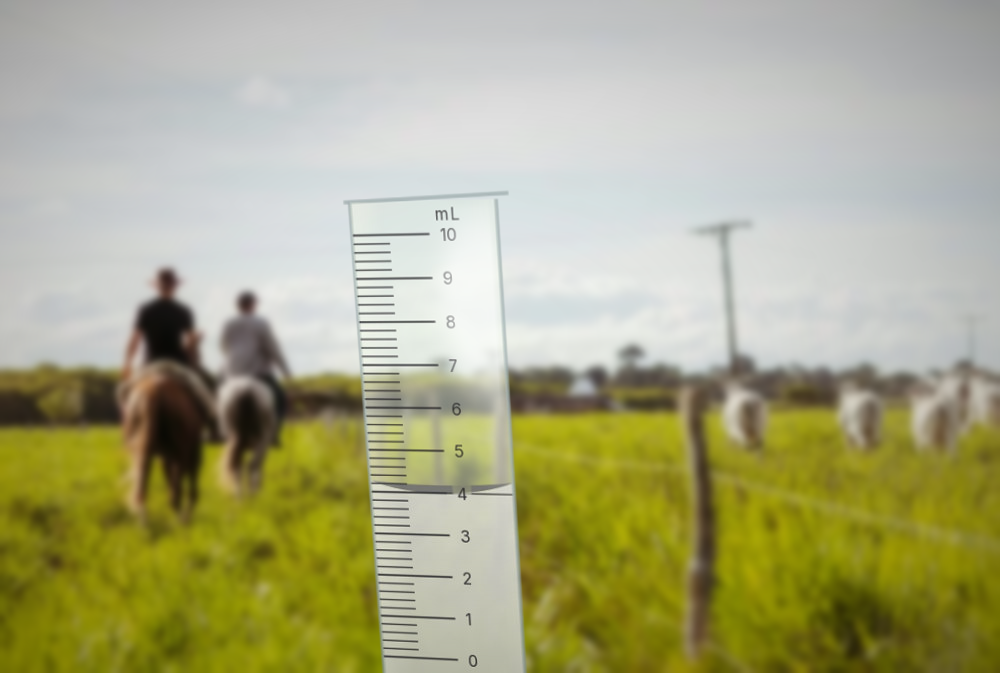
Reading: 4; mL
